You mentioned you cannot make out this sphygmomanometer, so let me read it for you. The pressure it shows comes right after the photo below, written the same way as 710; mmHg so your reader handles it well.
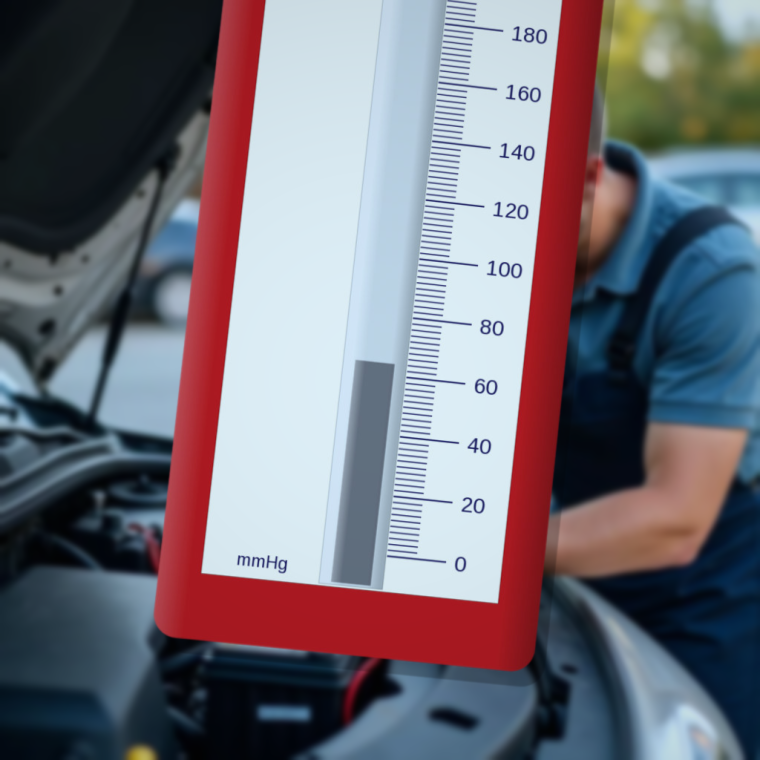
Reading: 64; mmHg
